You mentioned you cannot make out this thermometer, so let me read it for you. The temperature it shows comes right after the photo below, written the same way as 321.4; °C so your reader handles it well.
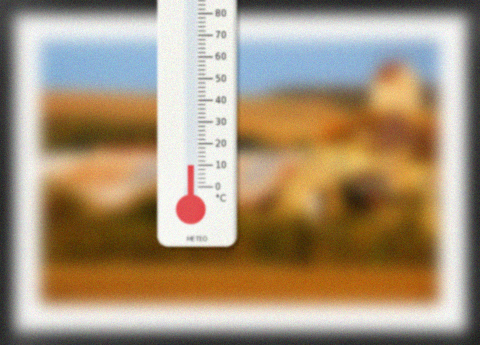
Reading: 10; °C
